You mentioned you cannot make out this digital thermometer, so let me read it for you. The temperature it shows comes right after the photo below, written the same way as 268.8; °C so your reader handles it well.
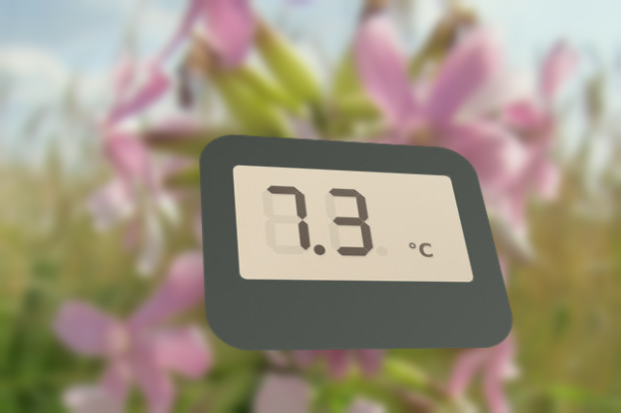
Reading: 7.3; °C
